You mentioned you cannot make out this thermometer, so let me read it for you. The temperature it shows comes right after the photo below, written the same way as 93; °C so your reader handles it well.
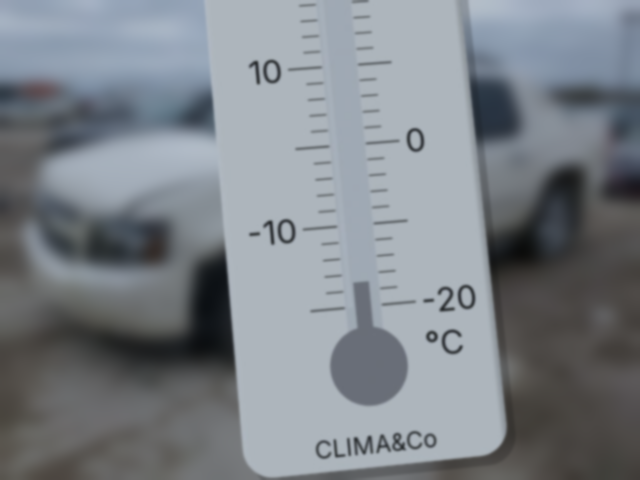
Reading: -17; °C
